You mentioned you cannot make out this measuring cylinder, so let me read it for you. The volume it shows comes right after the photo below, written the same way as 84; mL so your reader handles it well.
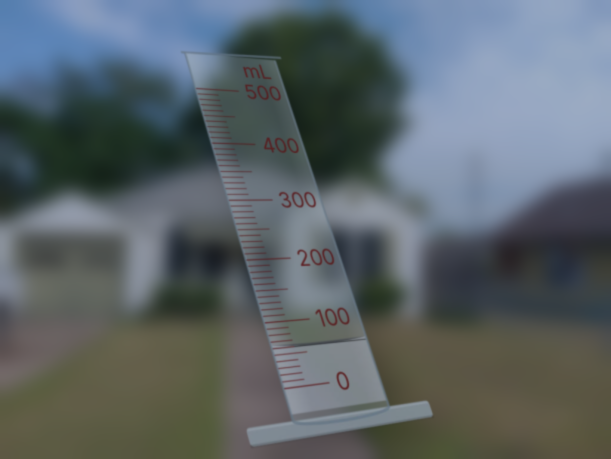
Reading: 60; mL
